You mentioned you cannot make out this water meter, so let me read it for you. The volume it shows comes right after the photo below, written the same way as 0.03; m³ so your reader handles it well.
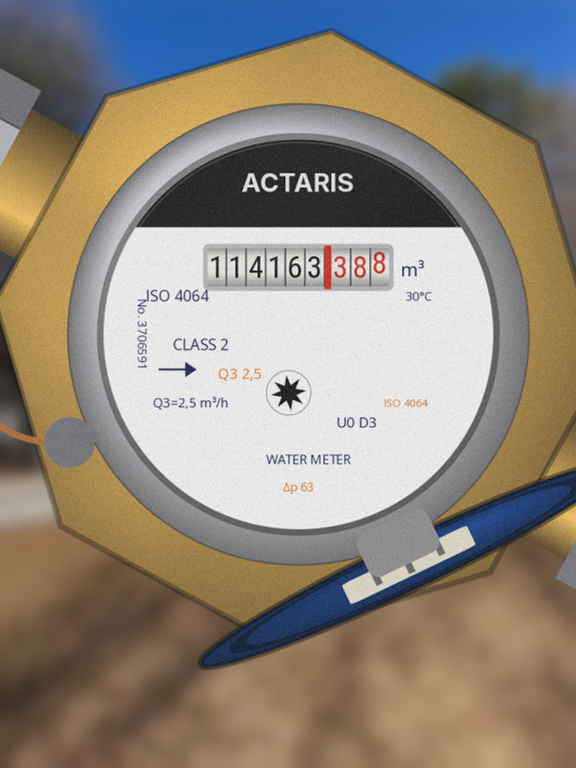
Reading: 114163.388; m³
